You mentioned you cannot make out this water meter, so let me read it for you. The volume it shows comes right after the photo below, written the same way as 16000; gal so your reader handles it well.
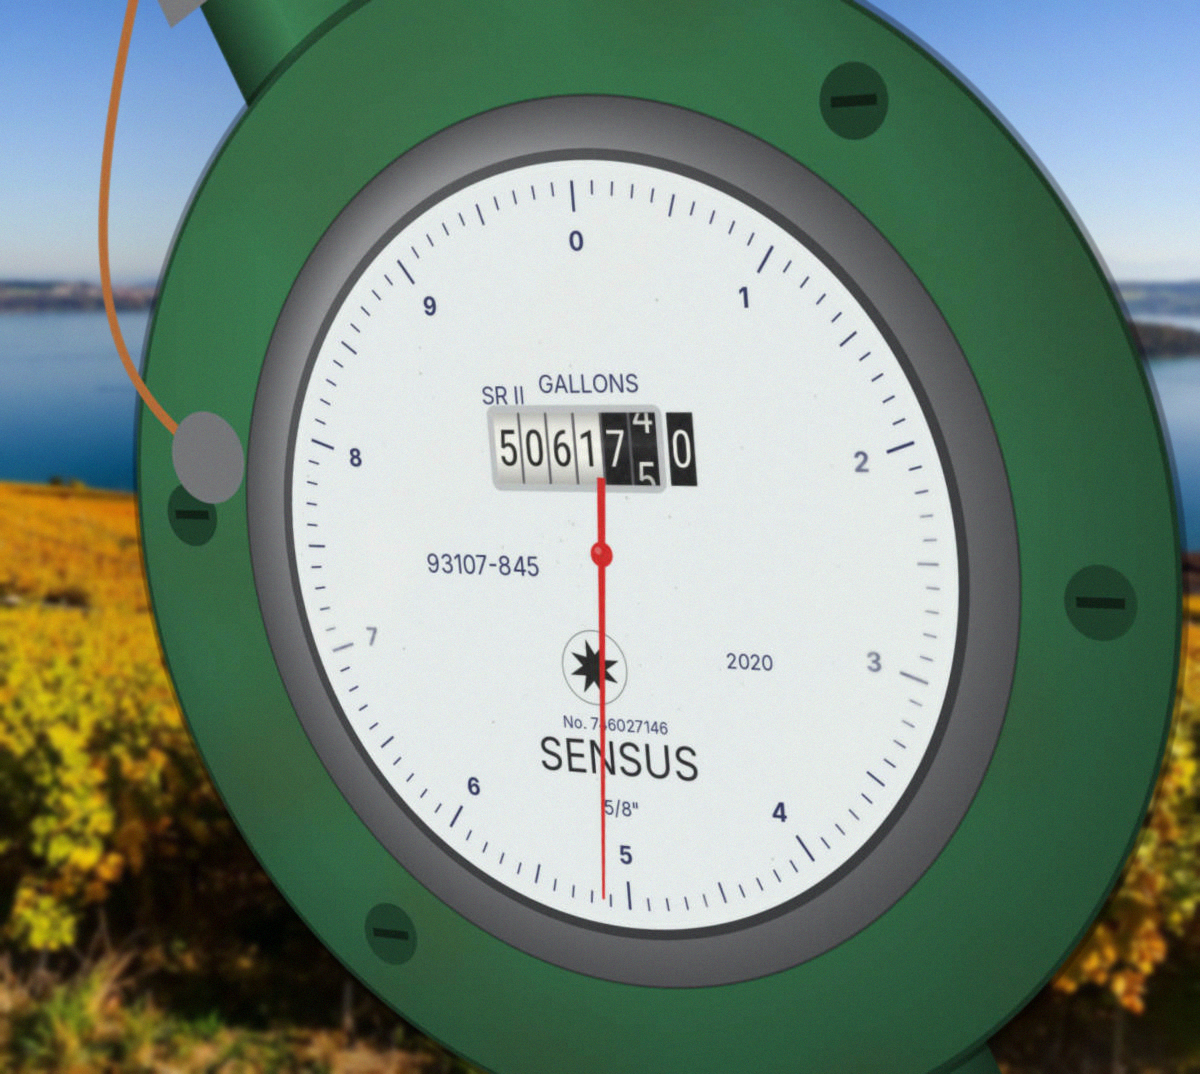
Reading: 5061745.1; gal
